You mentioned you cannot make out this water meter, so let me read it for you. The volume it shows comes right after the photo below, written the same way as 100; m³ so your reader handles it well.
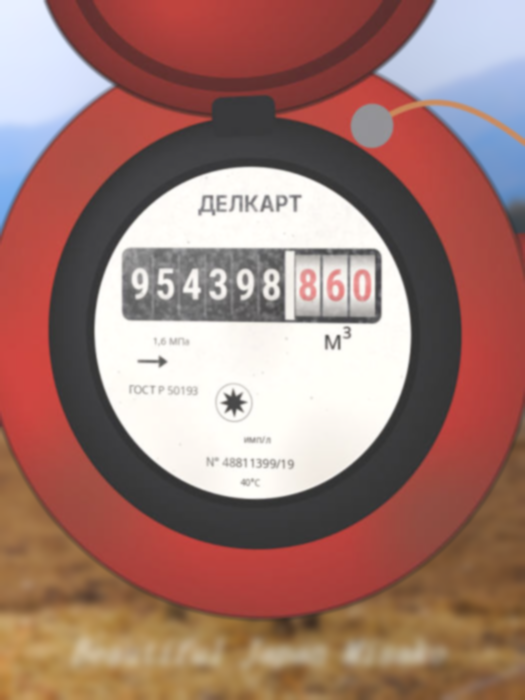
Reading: 954398.860; m³
